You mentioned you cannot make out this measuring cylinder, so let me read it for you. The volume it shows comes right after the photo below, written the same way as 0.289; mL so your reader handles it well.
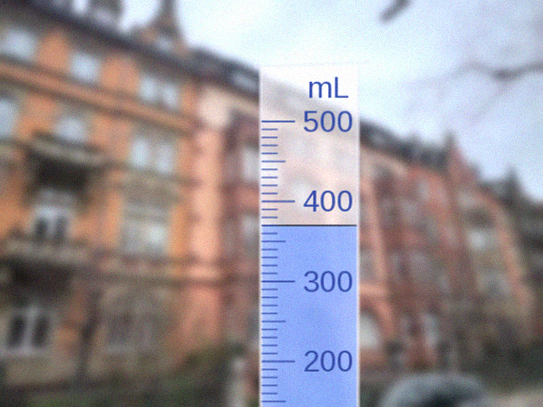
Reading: 370; mL
